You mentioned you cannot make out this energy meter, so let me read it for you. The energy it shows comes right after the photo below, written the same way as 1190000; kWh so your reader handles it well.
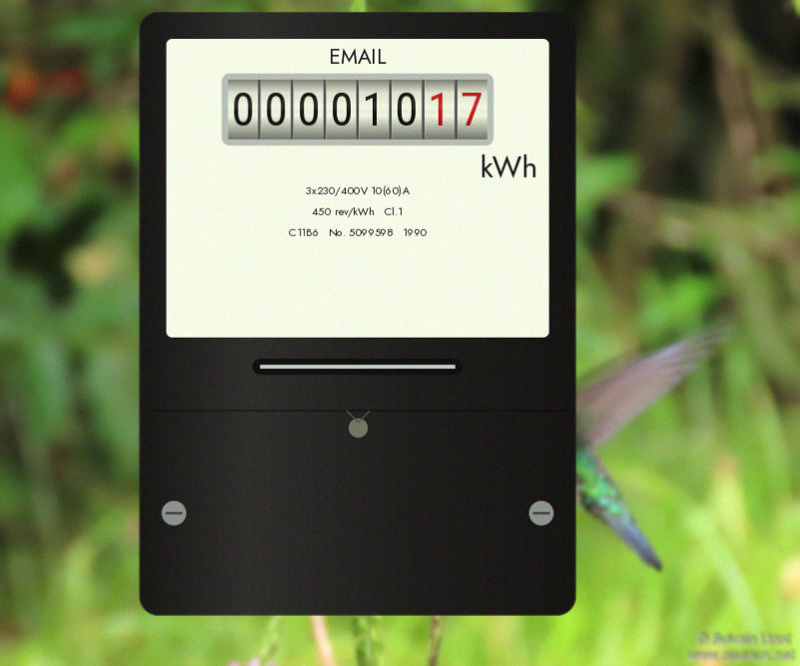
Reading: 10.17; kWh
